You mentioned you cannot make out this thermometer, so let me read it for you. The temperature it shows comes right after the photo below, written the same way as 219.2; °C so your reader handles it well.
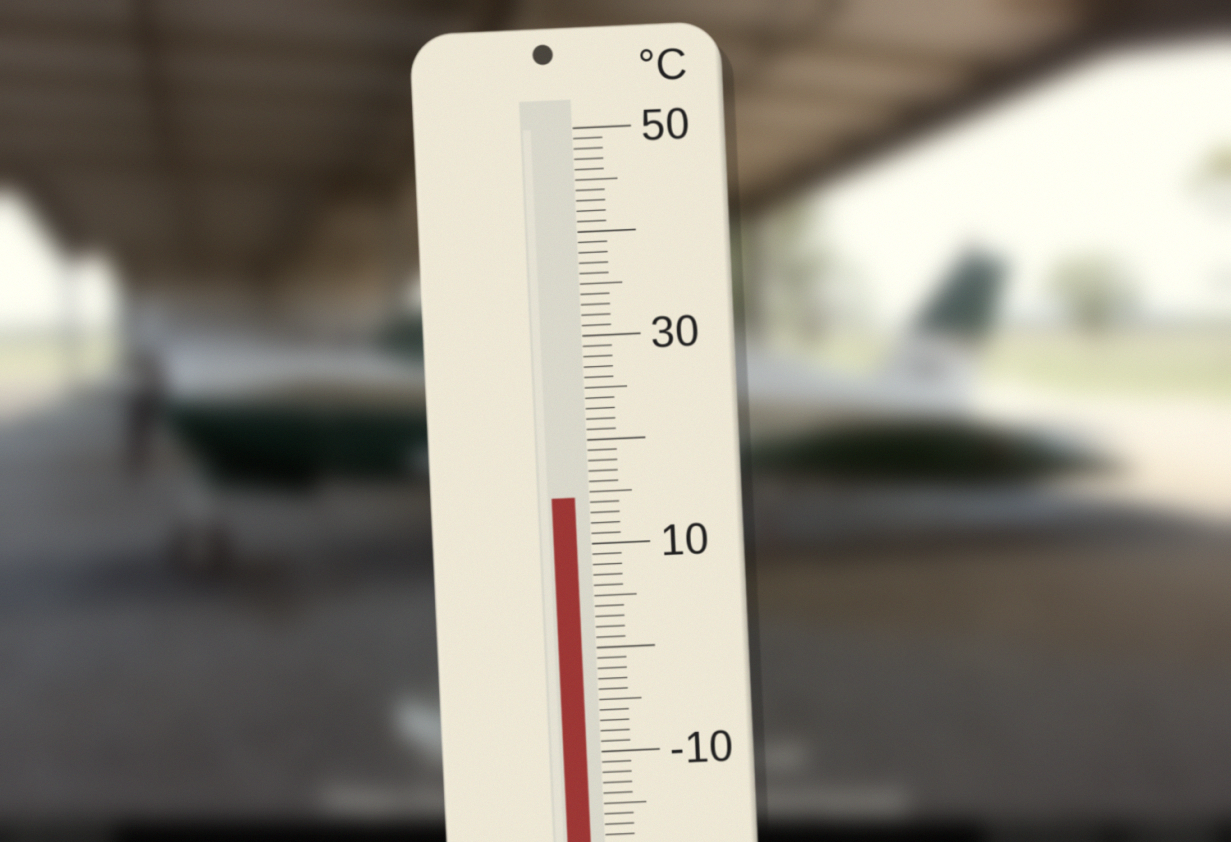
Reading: 14.5; °C
